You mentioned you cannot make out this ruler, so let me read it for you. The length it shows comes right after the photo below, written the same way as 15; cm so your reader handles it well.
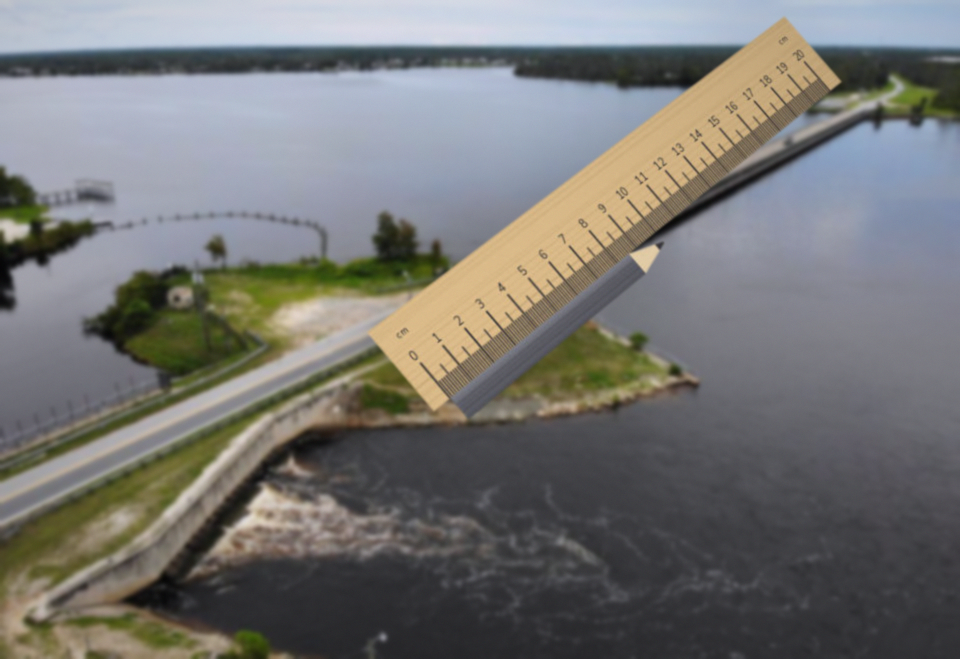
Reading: 10; cm
